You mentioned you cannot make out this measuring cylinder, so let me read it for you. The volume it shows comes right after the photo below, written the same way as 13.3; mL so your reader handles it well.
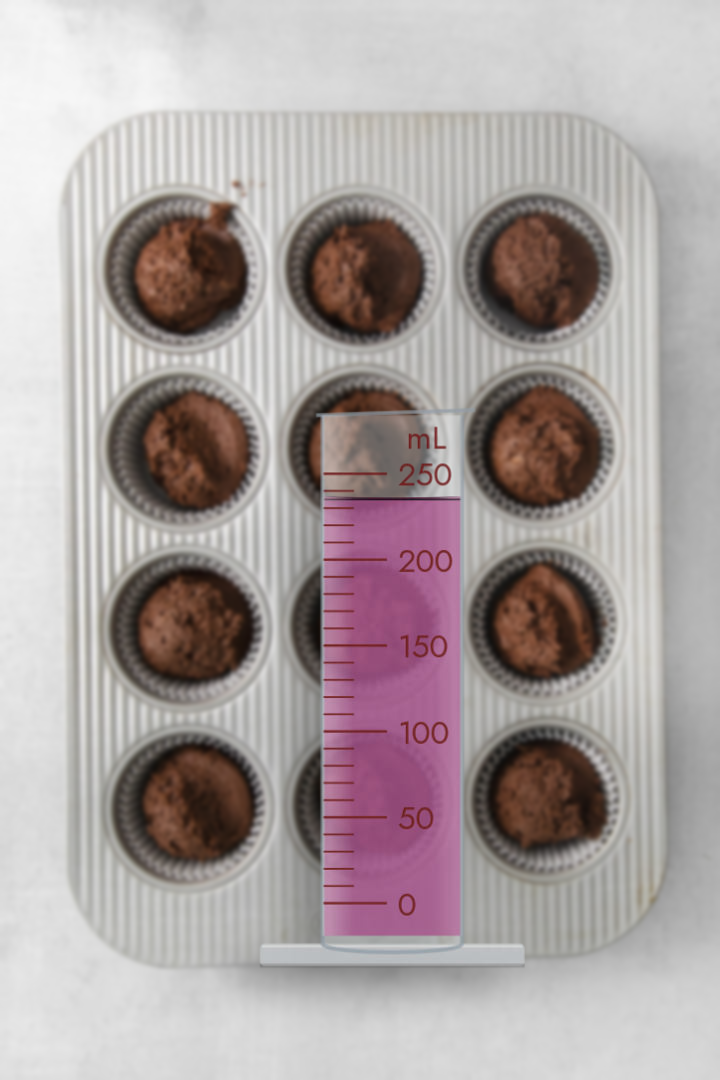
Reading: 235; mL
